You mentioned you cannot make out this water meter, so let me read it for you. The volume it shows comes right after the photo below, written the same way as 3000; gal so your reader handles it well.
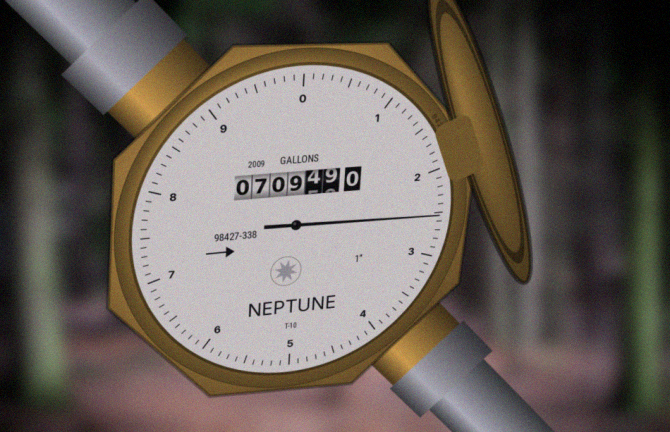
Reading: 709492.5; gal
